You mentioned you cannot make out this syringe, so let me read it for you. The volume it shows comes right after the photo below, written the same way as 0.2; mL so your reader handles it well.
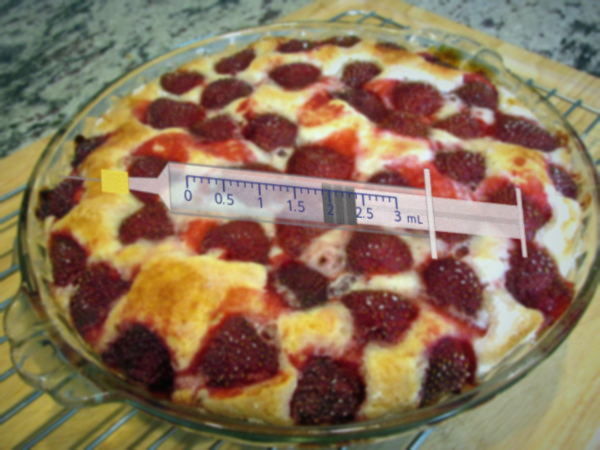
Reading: 1.9; mL
